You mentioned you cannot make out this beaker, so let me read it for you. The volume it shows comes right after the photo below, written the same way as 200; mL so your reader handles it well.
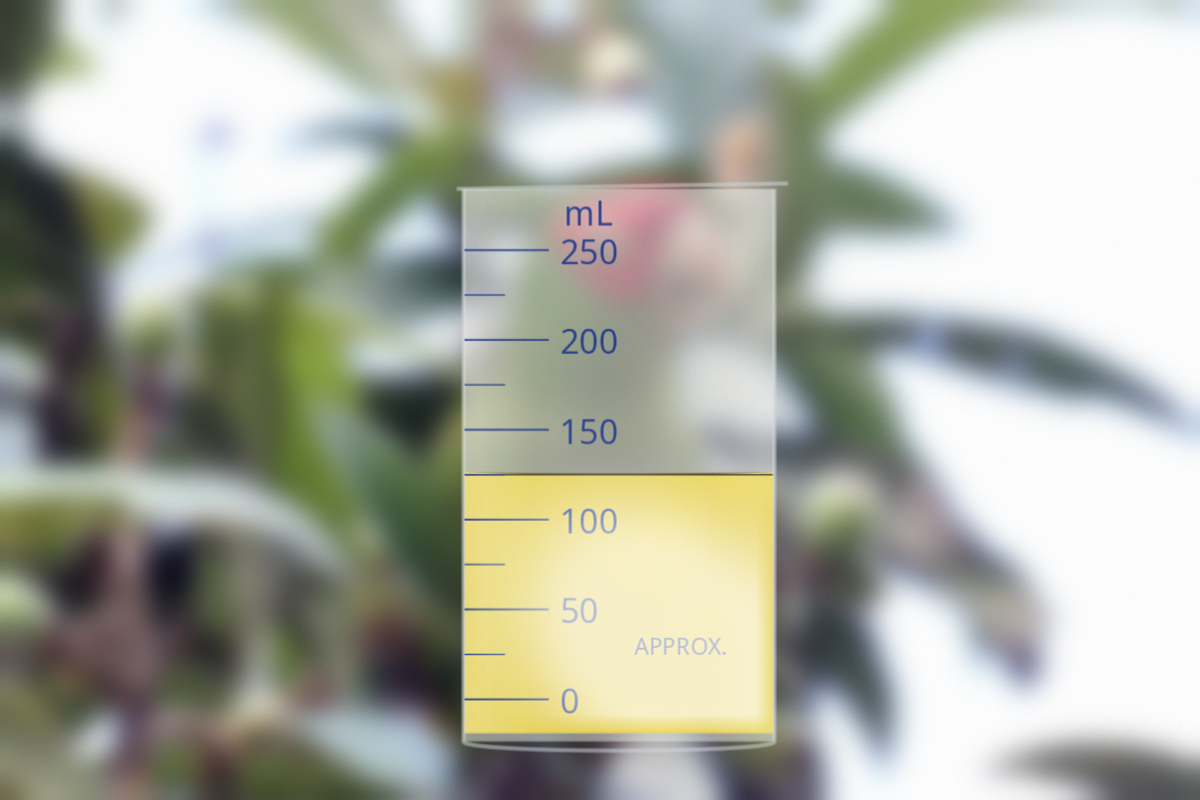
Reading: 125; mL
